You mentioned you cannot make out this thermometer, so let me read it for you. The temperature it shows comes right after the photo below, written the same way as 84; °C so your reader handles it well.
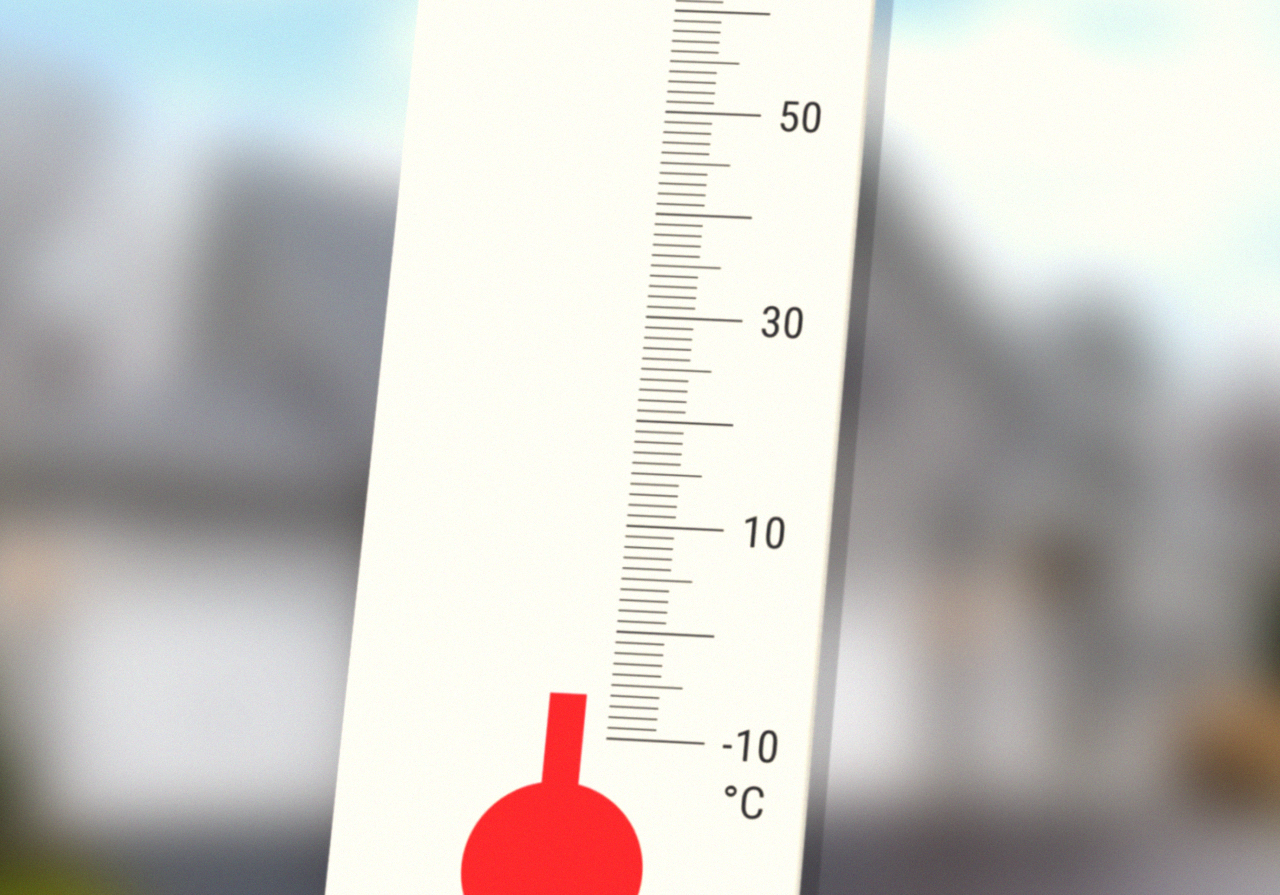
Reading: -6; °C
